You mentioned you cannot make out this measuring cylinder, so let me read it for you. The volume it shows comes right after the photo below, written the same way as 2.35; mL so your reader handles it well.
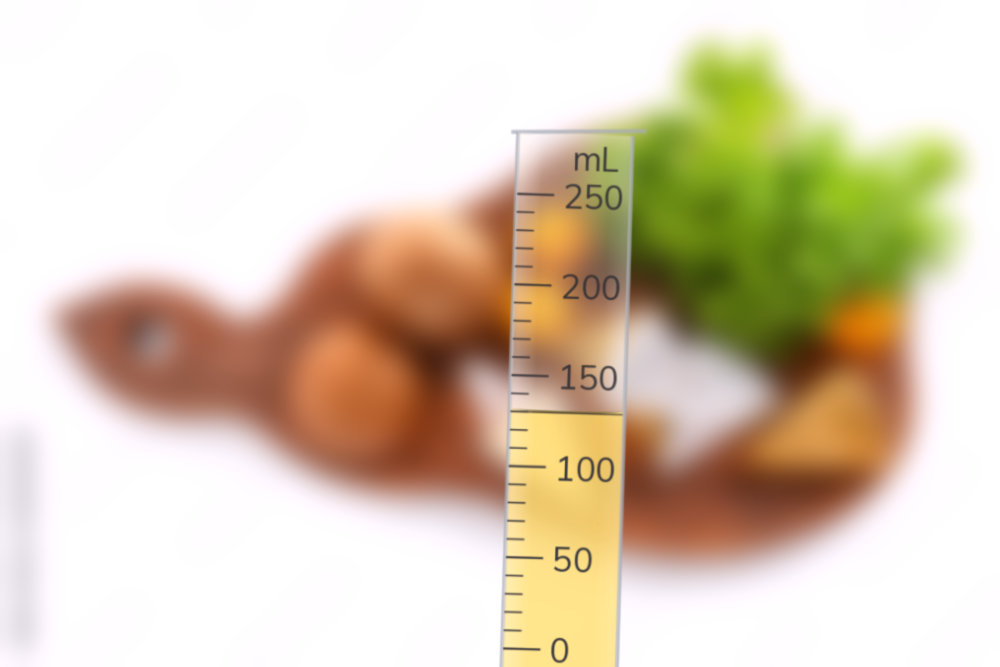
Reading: 130; mL
